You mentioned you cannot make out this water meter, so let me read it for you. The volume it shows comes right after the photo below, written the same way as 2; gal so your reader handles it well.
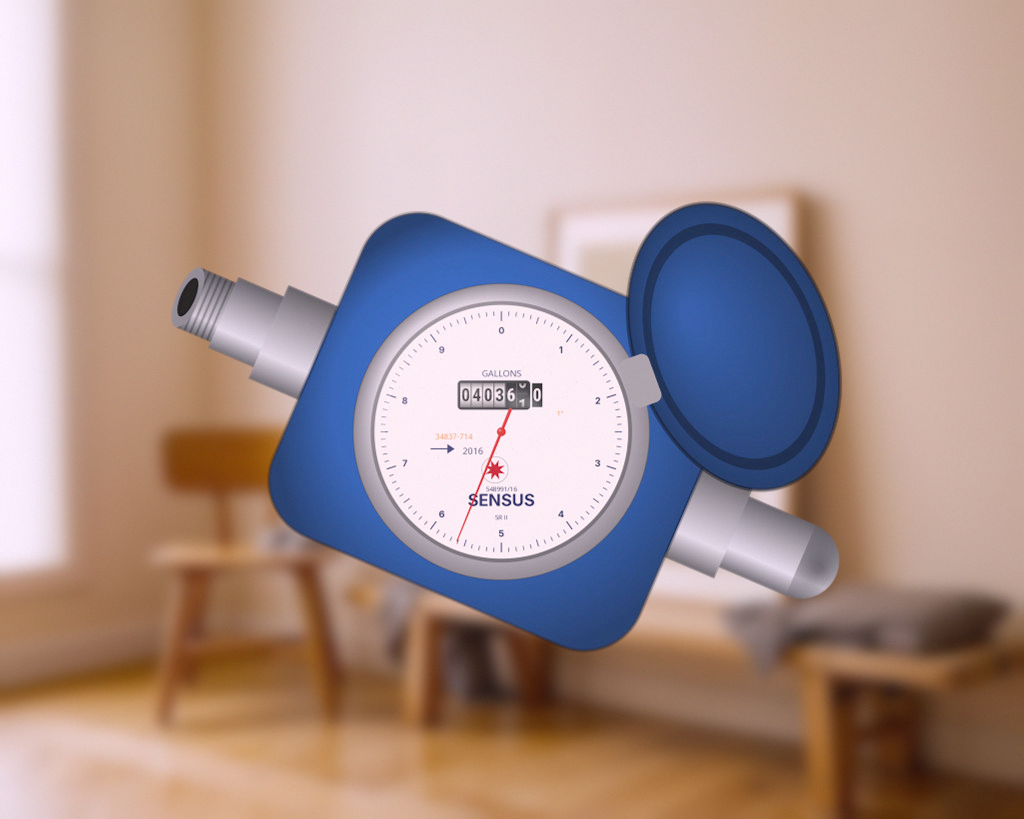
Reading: 403605.6; gal
